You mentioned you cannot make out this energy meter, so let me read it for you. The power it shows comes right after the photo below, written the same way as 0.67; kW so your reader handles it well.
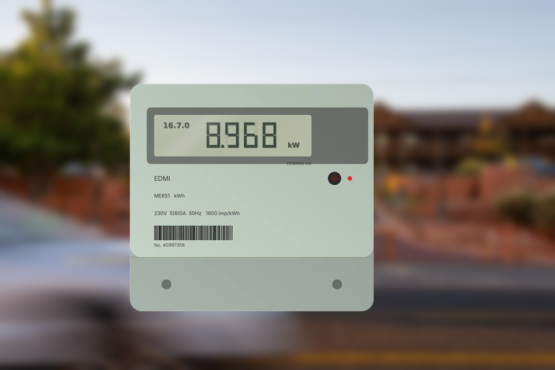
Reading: 8.968; kW
